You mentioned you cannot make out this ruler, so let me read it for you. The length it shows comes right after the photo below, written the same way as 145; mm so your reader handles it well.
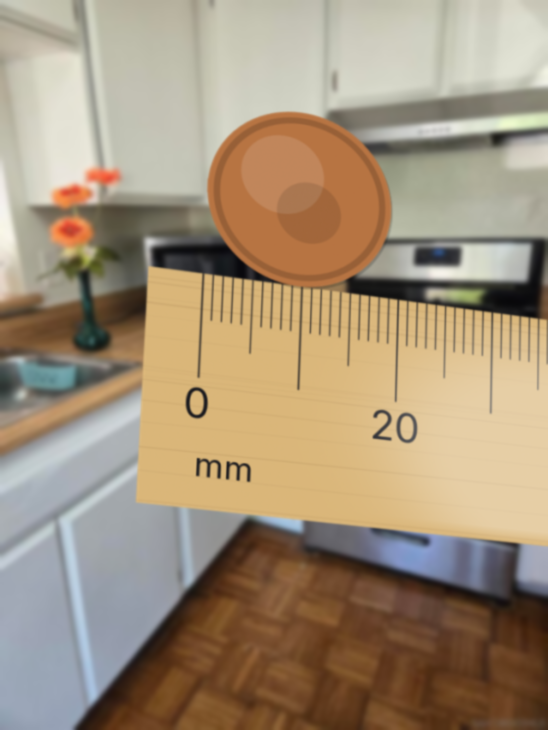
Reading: 19; mm
